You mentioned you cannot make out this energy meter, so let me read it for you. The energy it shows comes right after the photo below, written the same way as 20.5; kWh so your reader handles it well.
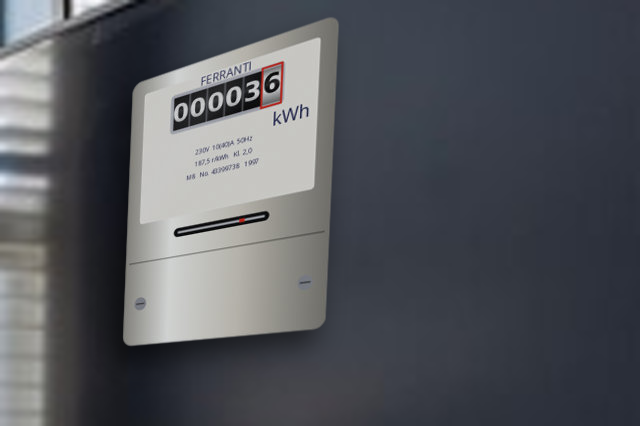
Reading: 3.6; kWh
